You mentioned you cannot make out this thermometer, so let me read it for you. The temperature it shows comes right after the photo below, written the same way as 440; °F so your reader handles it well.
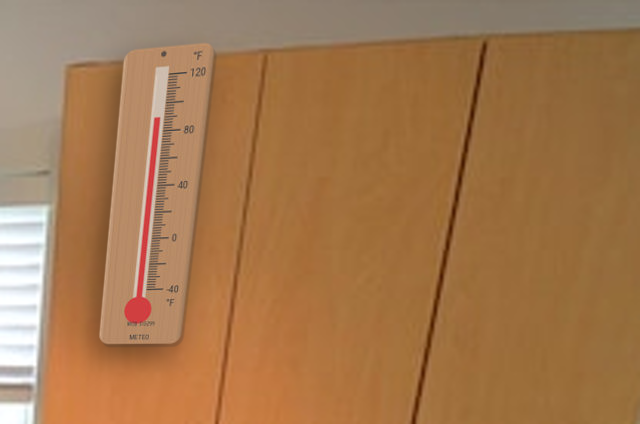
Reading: 90; °F
